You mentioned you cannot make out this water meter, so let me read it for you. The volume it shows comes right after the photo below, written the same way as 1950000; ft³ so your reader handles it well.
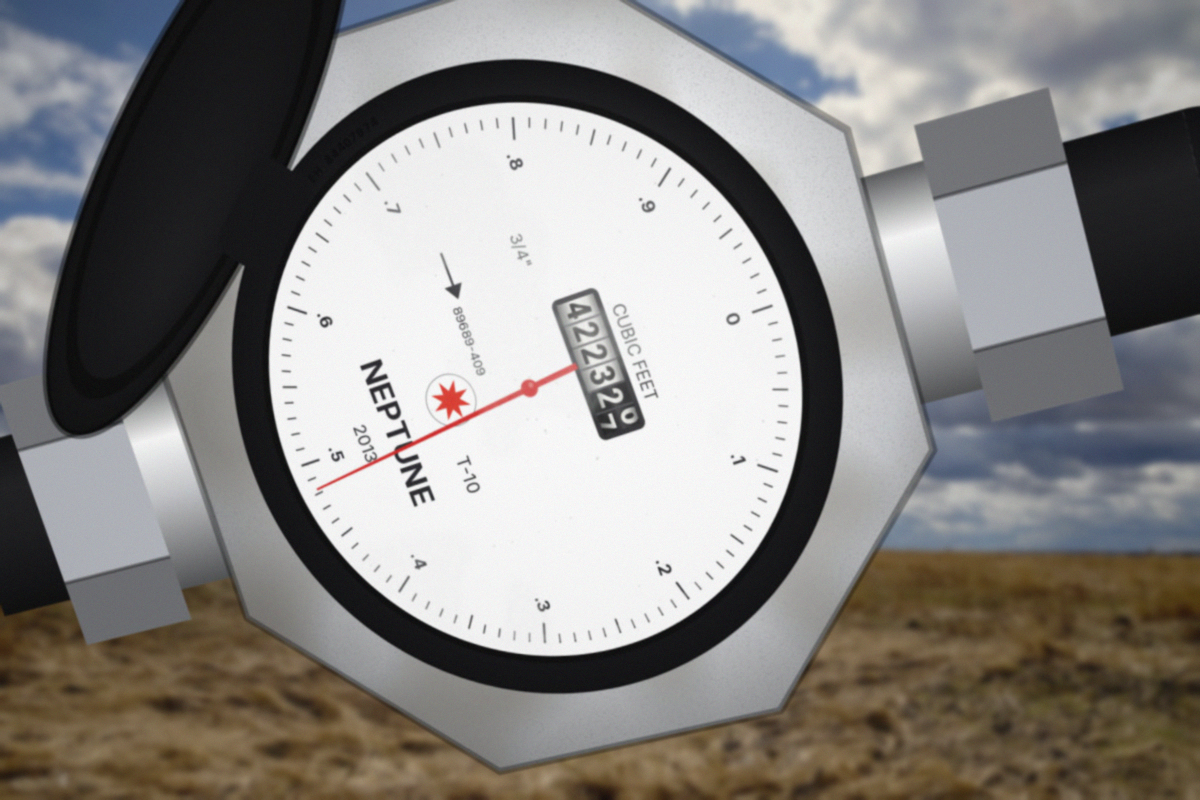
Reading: 422326.48; ft³
